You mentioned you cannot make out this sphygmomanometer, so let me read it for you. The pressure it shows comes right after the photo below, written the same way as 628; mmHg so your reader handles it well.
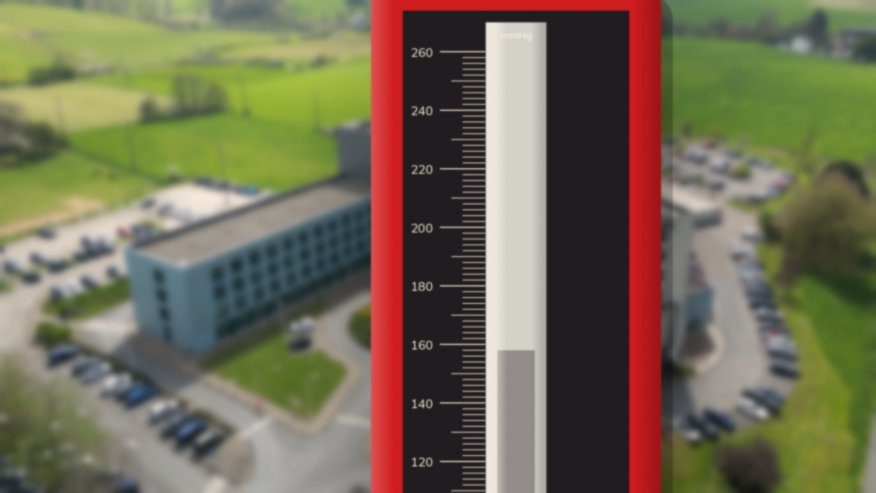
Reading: 158; mmHg
